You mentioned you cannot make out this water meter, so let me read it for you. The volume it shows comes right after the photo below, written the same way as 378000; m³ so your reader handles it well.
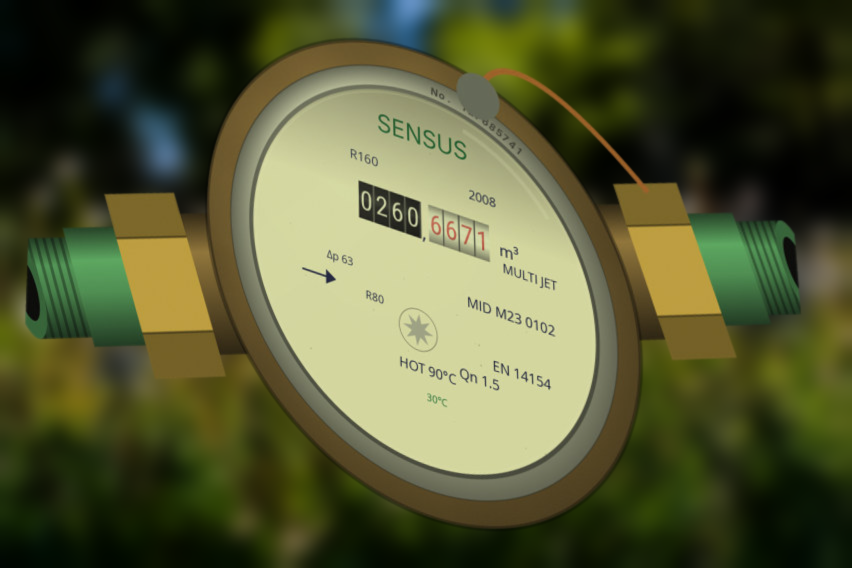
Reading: 260.6671; m³
